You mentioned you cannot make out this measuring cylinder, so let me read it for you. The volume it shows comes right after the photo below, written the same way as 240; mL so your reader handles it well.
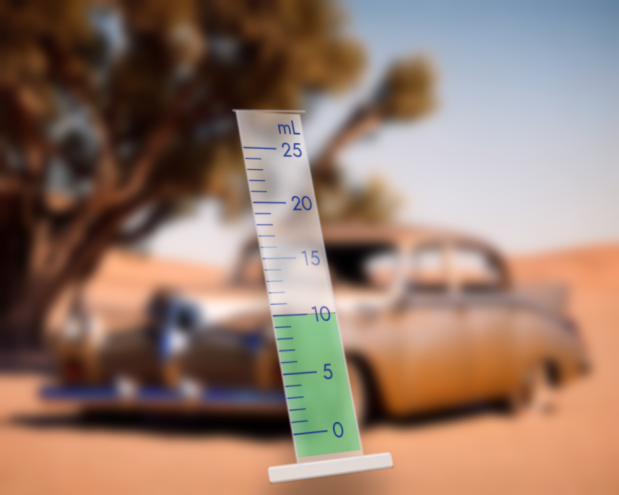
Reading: 10; mL
